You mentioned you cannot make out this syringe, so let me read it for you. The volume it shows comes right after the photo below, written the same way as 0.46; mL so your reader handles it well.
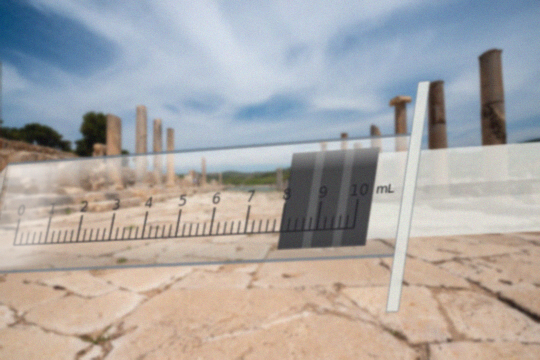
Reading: 8; mL
